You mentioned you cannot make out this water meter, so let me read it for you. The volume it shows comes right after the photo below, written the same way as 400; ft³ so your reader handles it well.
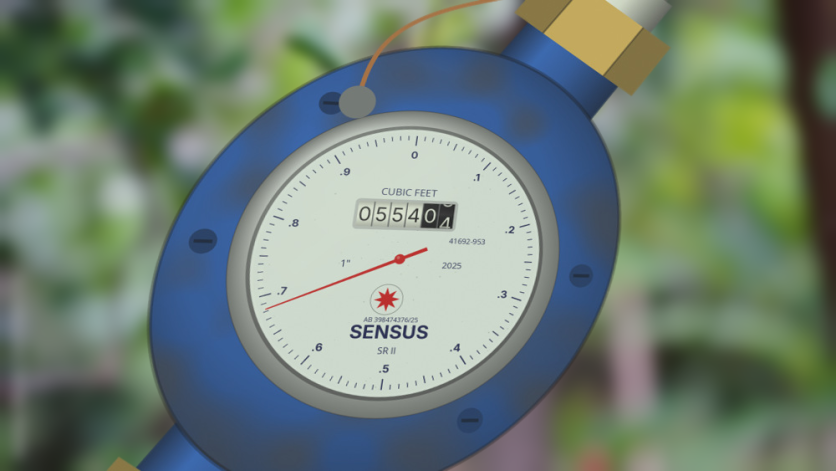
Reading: 55403.68; ft³
